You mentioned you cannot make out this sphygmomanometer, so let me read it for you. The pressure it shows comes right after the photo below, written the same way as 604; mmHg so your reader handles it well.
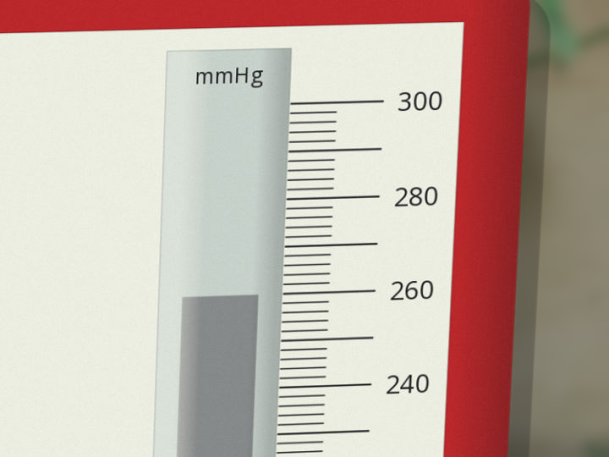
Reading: 260; mmHg
